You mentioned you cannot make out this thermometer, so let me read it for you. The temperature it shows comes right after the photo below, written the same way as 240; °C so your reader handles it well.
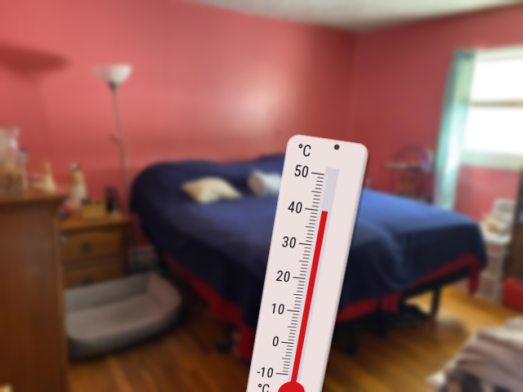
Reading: 40; °C
